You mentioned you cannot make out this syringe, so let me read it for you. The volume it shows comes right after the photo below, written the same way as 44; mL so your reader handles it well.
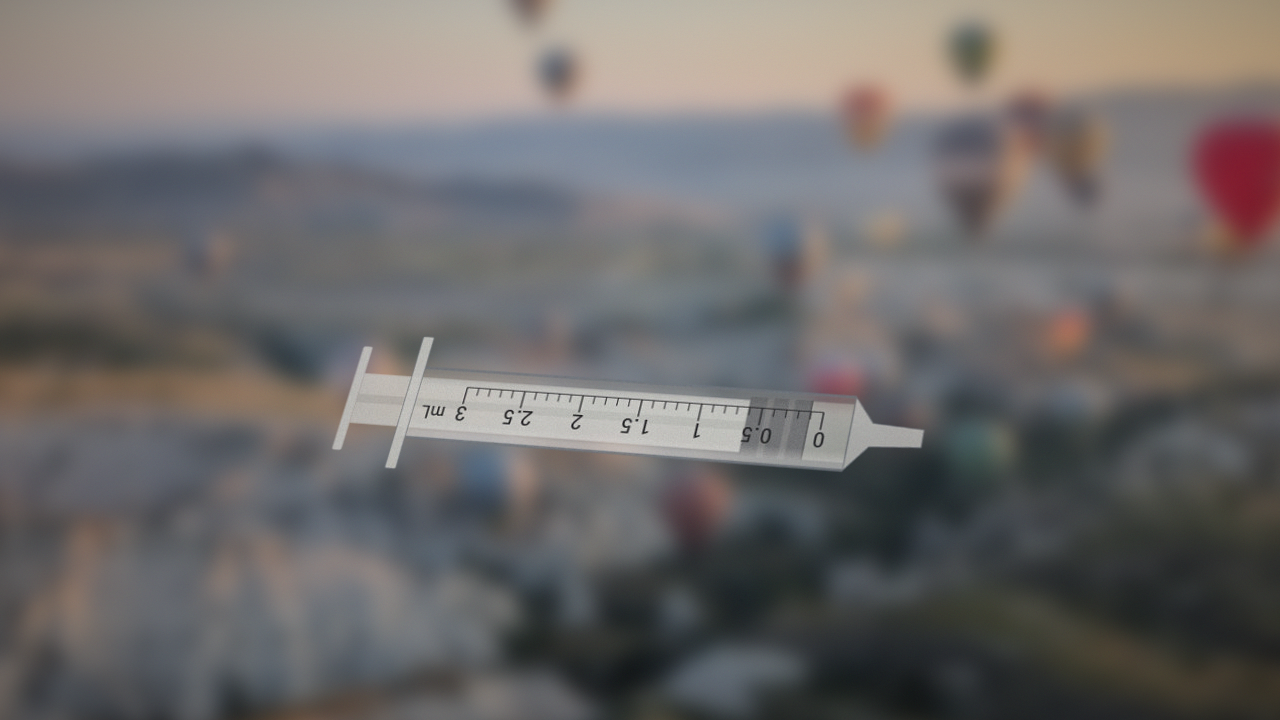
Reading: 0.1; mL
